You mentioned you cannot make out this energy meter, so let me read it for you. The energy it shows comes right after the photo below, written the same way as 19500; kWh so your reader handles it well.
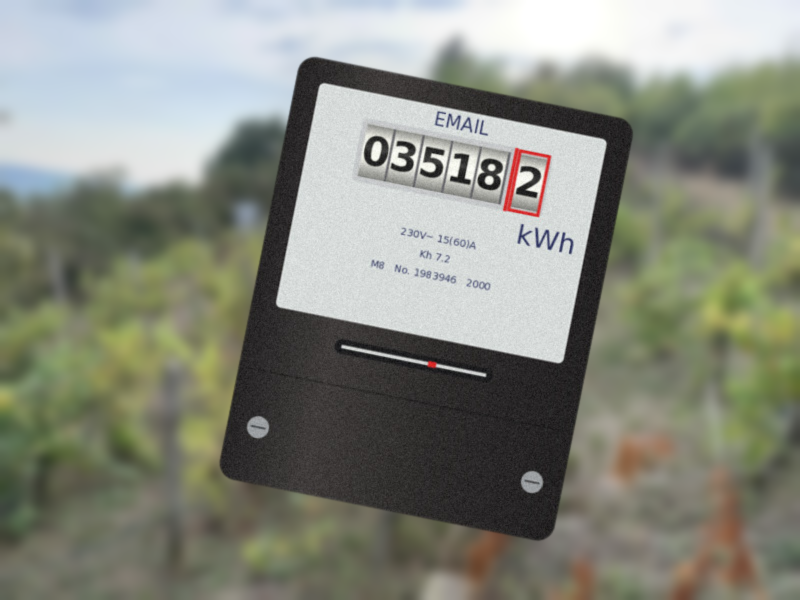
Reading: 3518.2; kWh
